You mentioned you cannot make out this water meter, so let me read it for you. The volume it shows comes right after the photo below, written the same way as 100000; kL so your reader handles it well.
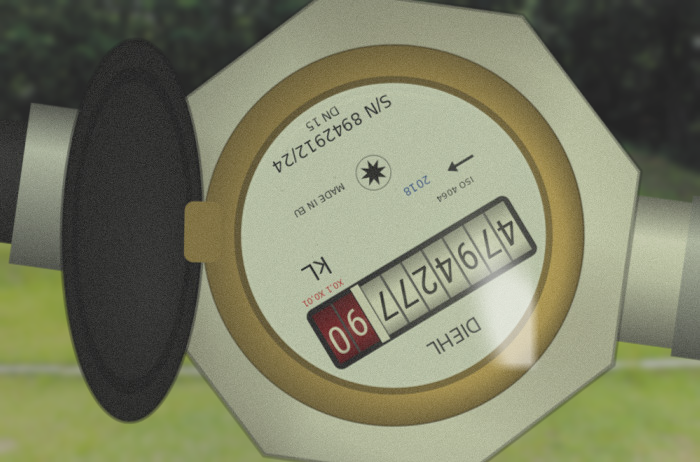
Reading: 4794277.90; kL
